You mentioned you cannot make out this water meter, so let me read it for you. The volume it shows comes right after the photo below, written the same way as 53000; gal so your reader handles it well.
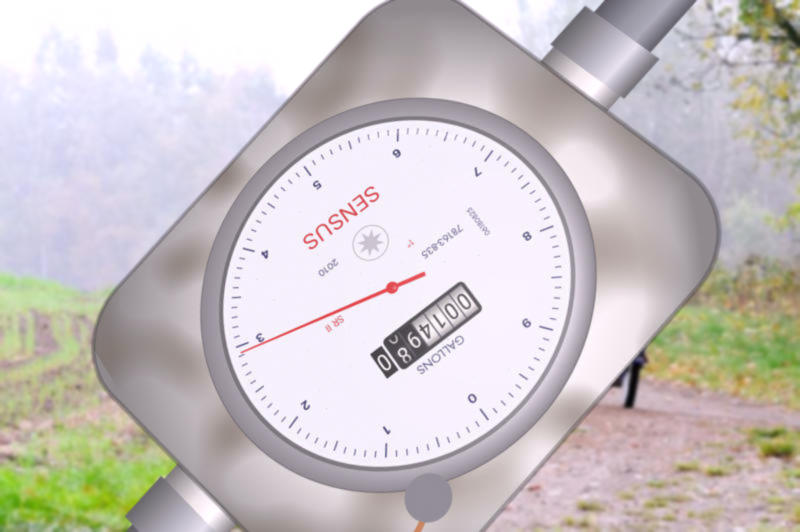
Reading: 14982.9; gal
